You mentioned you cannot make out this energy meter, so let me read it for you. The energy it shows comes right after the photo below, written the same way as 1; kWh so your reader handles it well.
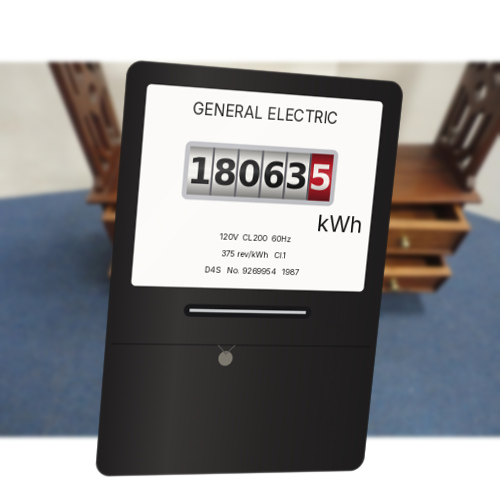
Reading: 18063.5; kWh
